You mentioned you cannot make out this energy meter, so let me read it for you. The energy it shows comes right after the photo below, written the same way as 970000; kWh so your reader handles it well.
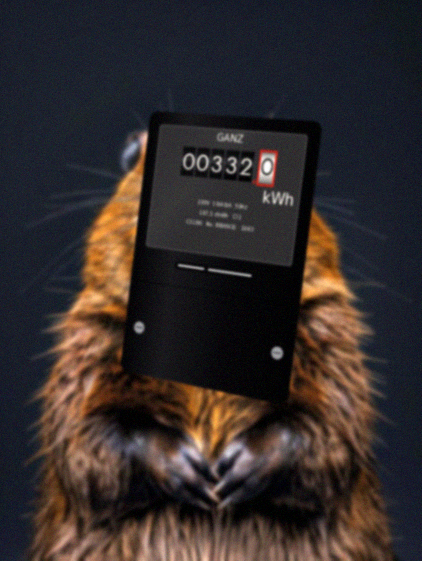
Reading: 332.0; kWh
